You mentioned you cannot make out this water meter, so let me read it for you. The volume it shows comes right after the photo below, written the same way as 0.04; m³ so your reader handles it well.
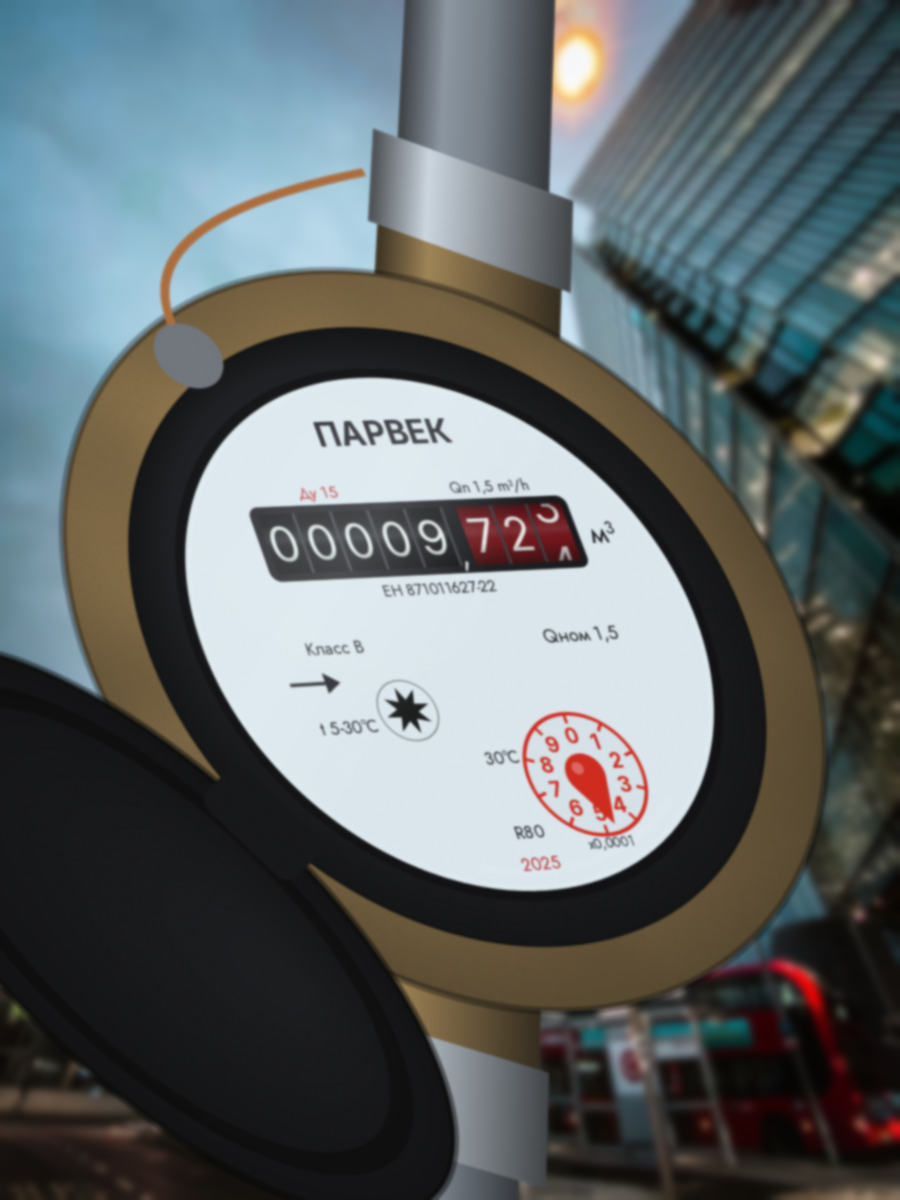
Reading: 9.7234; m³
